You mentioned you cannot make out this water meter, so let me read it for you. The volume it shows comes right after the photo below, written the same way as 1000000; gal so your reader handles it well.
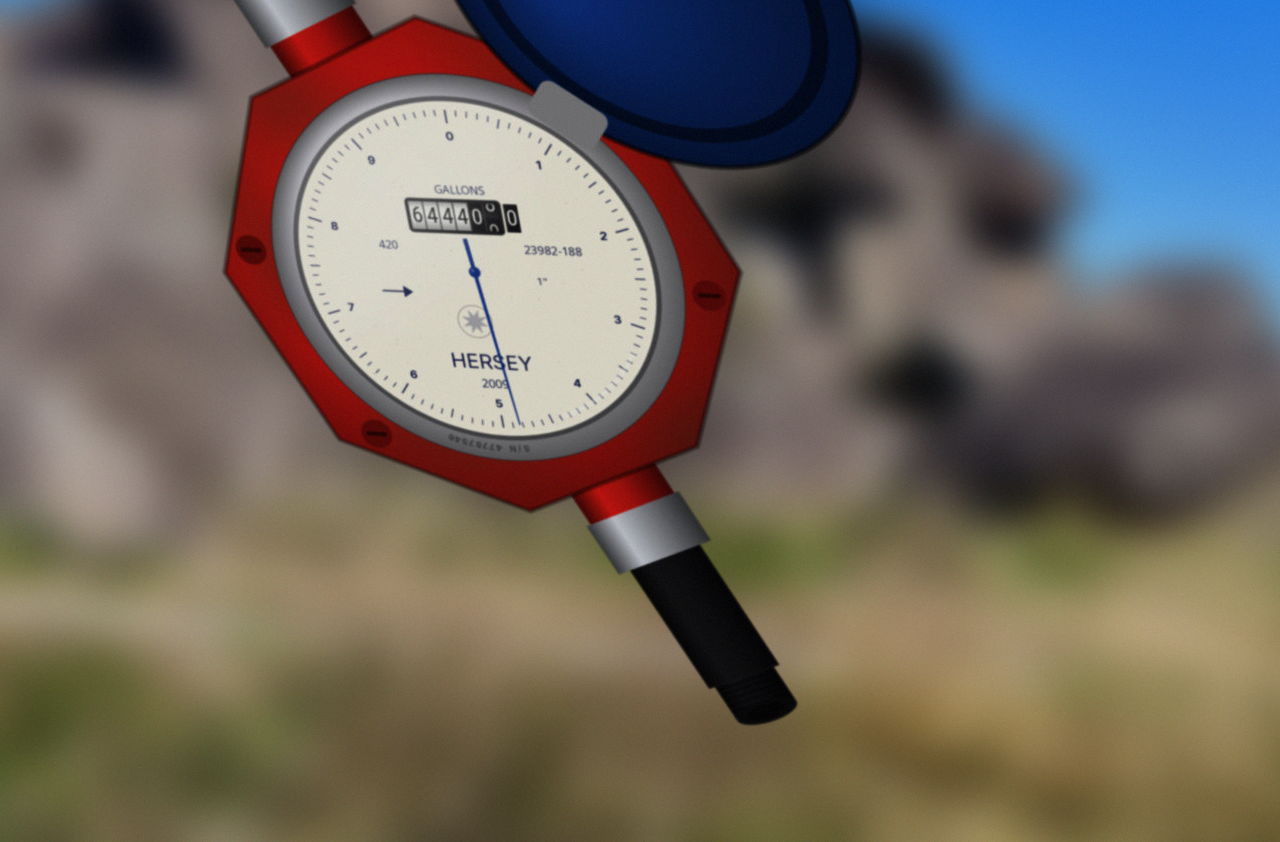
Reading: 6444084.8; gal
